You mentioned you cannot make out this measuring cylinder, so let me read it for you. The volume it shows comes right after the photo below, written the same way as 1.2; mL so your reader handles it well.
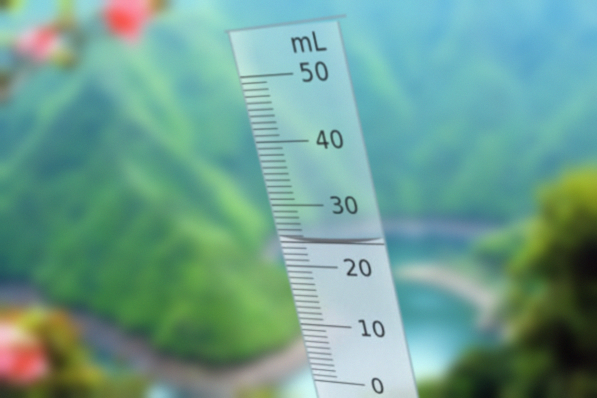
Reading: 24; mL
